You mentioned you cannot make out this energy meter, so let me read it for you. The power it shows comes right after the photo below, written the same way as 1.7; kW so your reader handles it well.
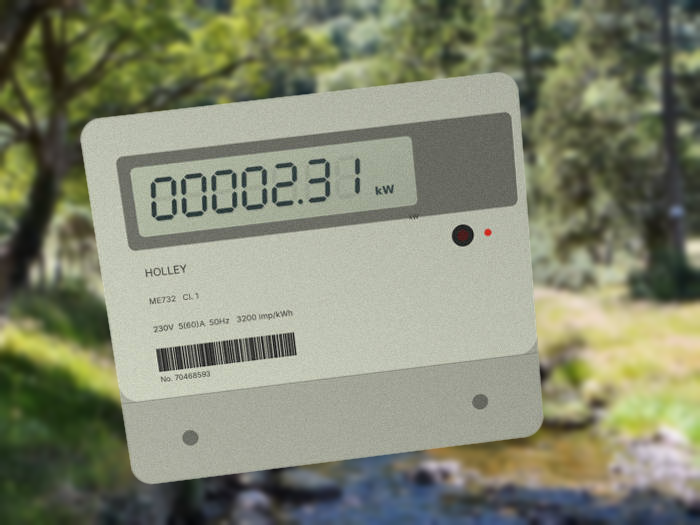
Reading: 2.31; kW
